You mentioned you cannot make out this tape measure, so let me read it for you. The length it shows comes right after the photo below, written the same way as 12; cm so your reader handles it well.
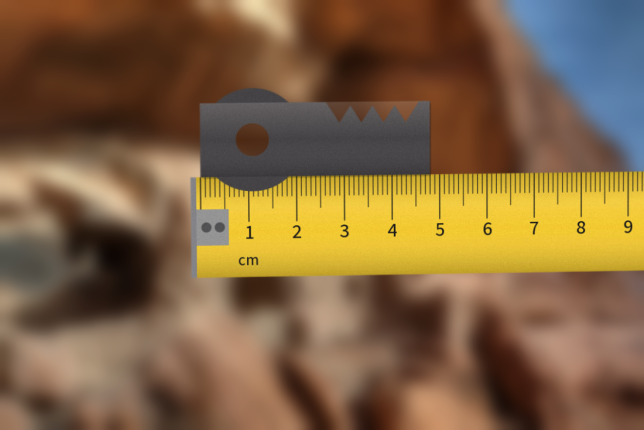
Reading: 4.8; cm
